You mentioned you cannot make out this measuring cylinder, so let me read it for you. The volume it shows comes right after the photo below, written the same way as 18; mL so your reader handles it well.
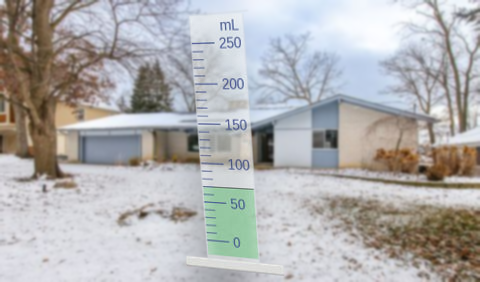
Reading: 70; mL
